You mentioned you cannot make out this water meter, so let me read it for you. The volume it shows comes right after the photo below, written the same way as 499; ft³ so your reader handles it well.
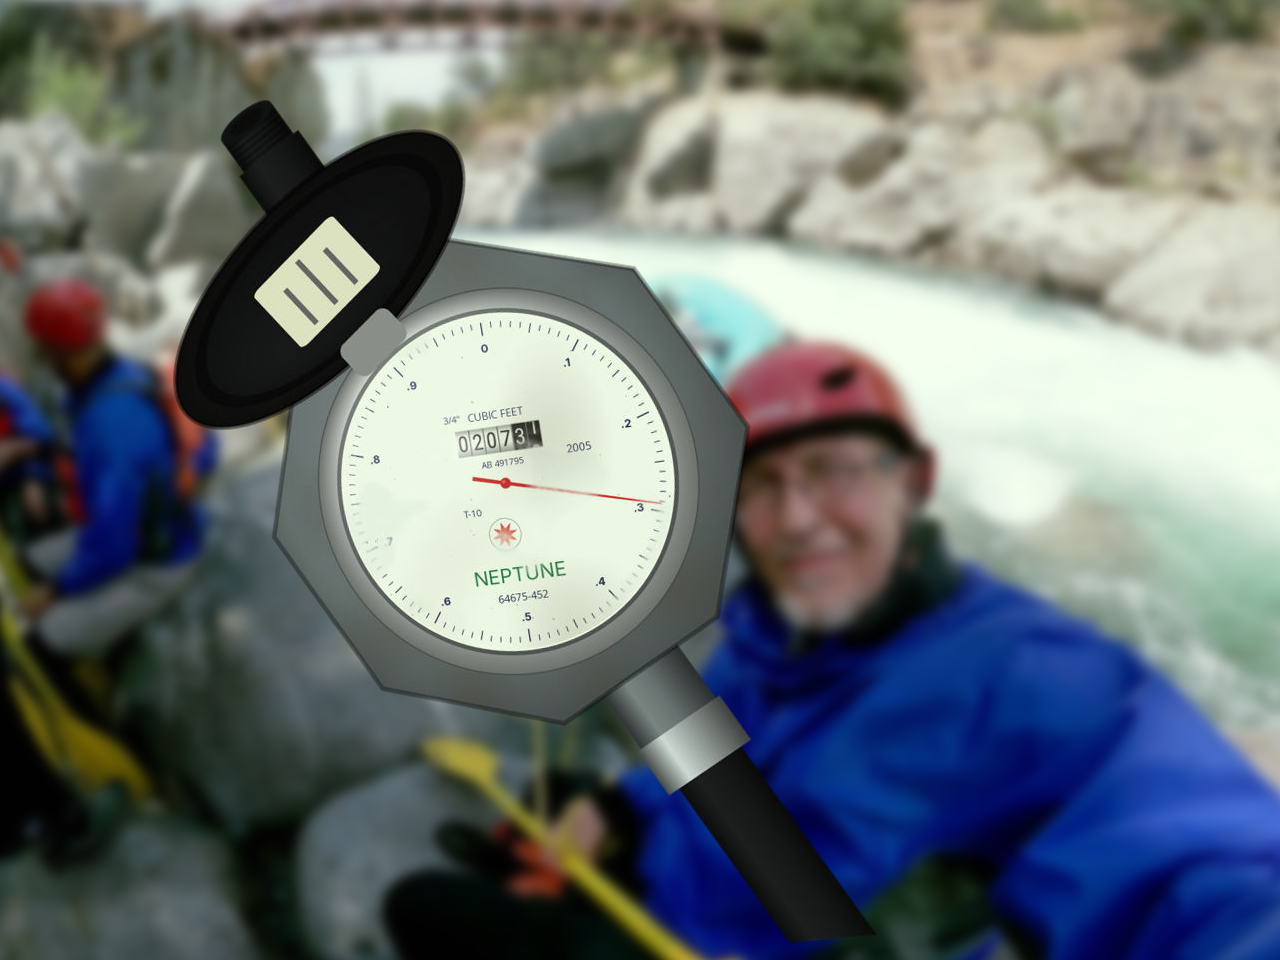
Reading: 20731.29; ft³
